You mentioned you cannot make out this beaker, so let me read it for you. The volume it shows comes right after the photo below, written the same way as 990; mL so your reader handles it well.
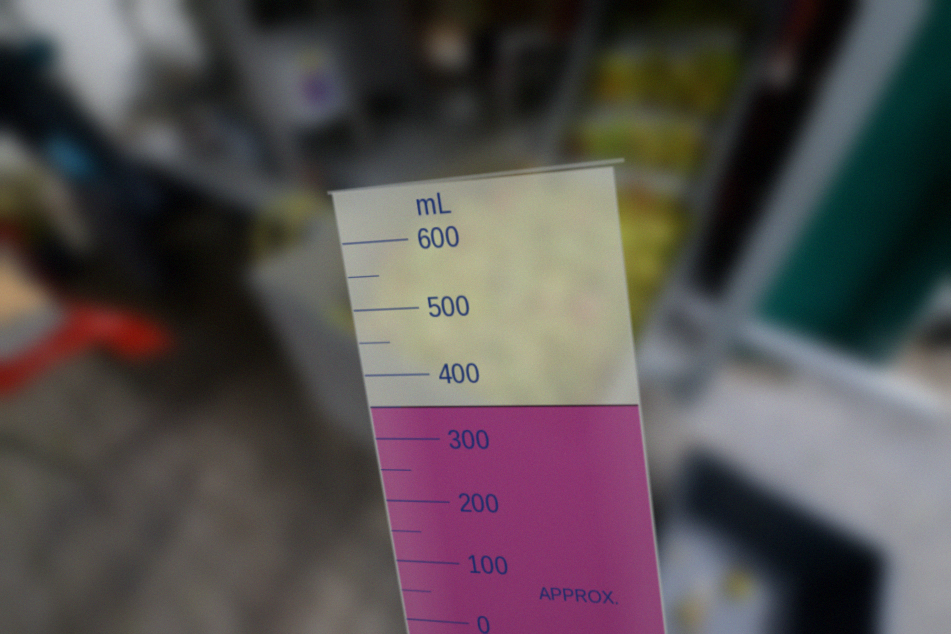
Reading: 350; mL
